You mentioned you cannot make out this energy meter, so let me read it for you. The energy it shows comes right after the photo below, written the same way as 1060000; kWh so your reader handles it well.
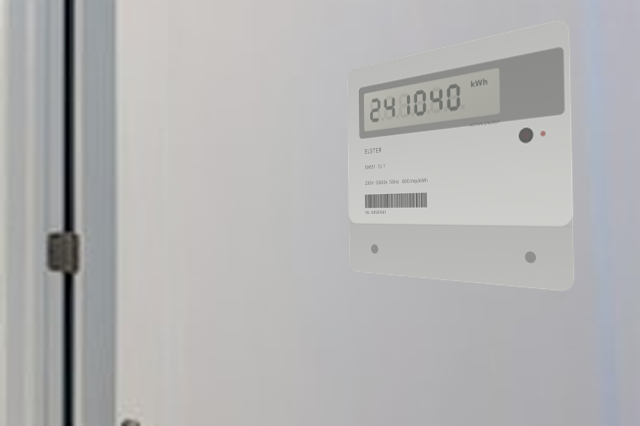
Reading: 241040; kWh
